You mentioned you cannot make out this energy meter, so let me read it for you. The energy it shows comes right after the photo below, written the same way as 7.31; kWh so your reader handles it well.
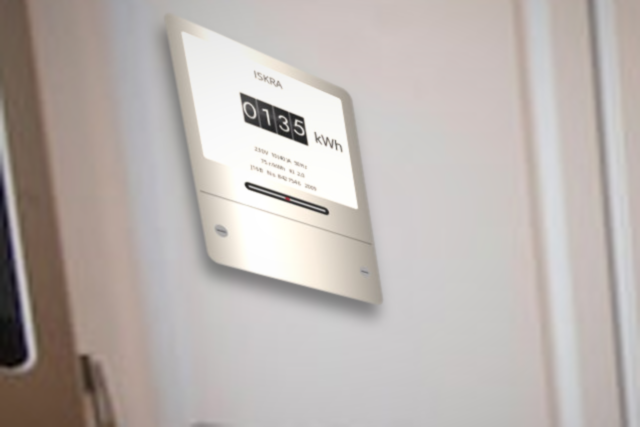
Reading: 135; kWh
